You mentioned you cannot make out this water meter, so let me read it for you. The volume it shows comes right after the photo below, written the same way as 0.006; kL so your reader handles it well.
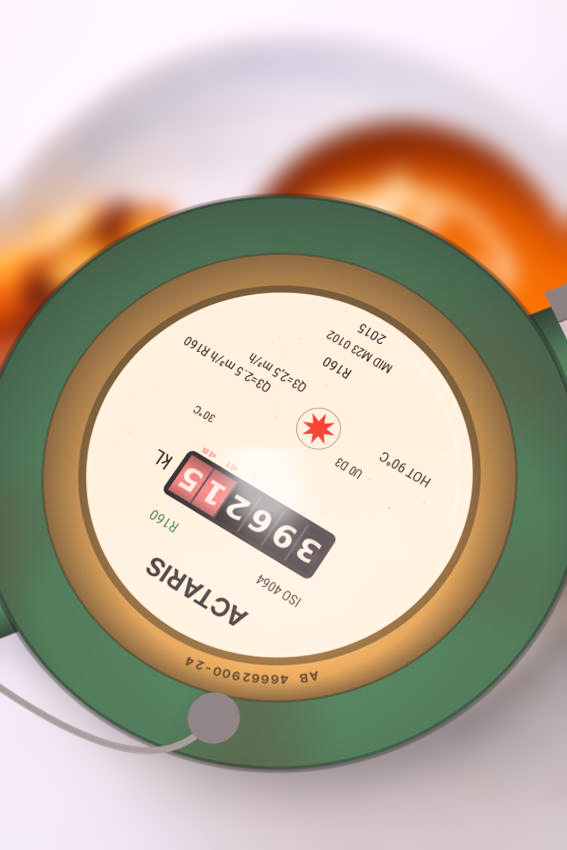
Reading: 3962.15; kL
